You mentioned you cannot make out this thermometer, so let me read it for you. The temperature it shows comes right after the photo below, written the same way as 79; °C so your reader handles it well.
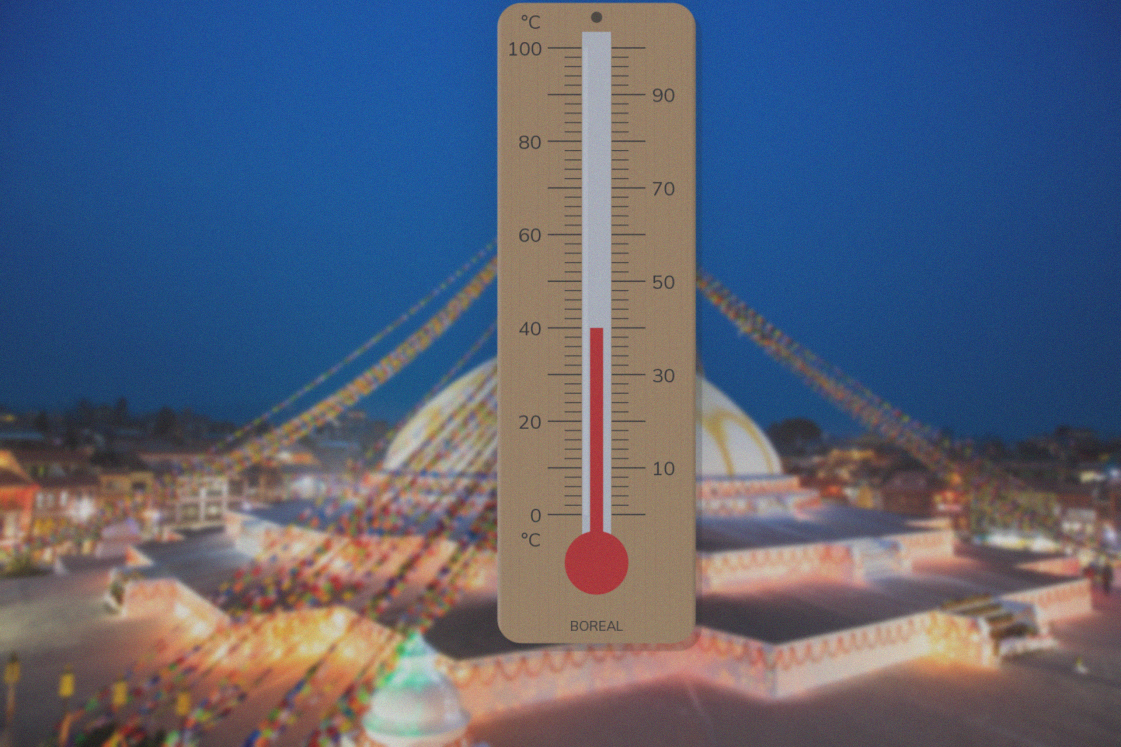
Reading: 40; °C
